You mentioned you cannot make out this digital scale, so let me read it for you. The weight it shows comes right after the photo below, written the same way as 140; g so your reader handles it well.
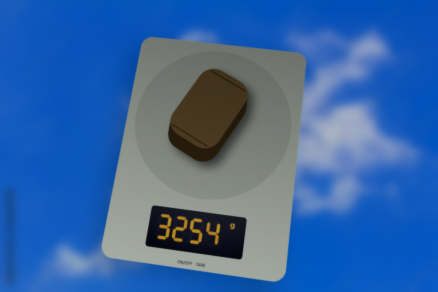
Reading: 3254; g
